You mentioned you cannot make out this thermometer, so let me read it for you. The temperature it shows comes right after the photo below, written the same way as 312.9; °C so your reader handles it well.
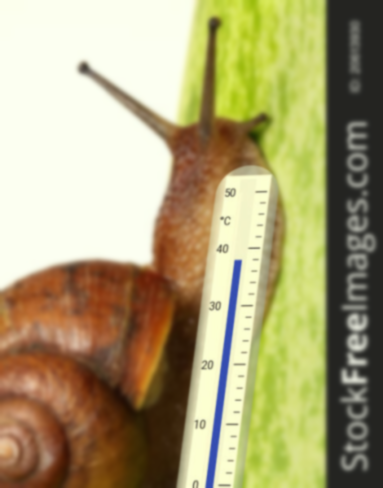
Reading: 38; °C
